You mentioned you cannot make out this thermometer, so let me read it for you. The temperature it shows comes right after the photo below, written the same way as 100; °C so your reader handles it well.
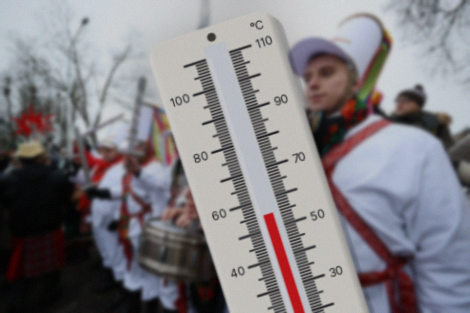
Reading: 55; °C
